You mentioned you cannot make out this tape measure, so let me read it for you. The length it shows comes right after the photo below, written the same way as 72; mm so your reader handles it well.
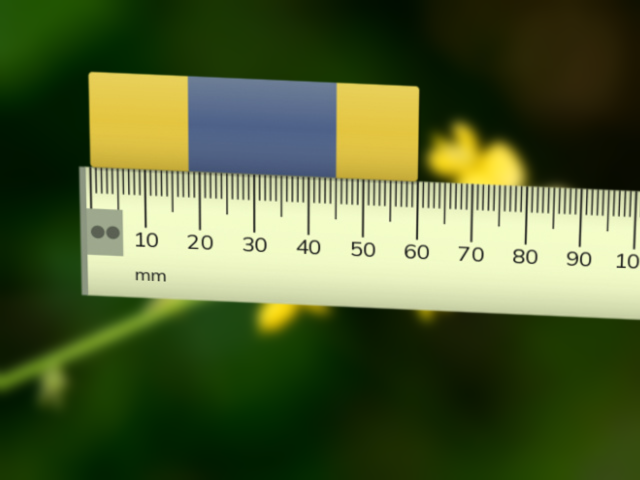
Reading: 60; mm
